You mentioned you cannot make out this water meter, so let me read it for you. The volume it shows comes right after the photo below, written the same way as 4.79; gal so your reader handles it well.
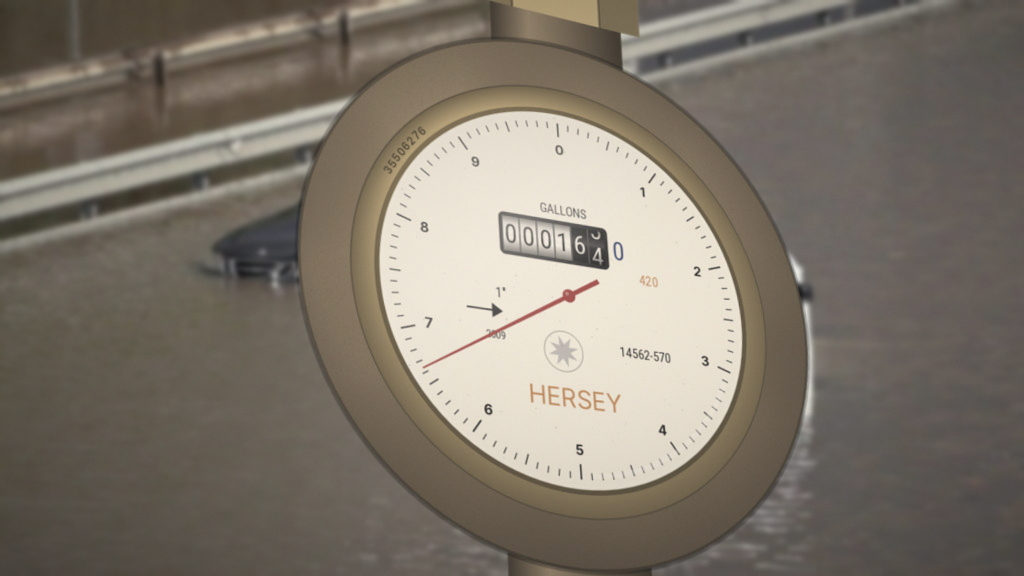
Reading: 1636.6; gal
